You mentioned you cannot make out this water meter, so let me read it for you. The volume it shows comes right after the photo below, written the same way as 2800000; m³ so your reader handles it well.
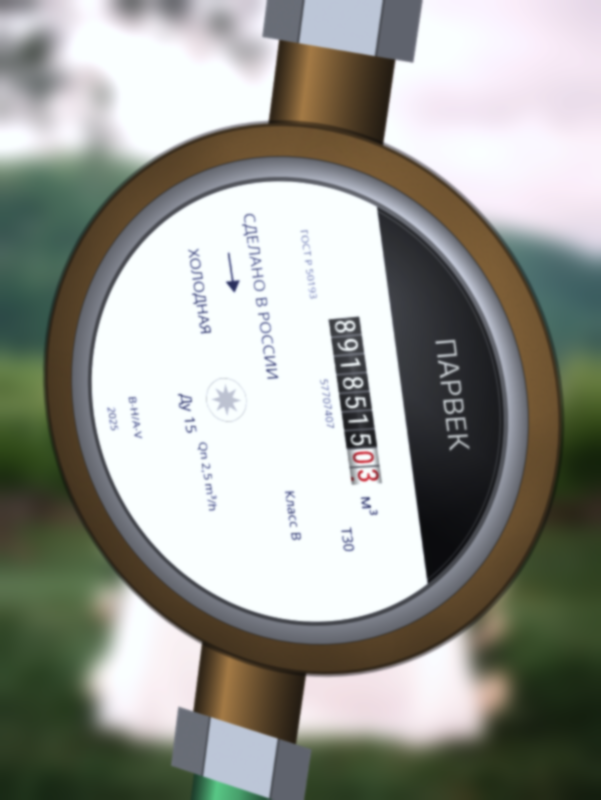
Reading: 8918515.03; m³
